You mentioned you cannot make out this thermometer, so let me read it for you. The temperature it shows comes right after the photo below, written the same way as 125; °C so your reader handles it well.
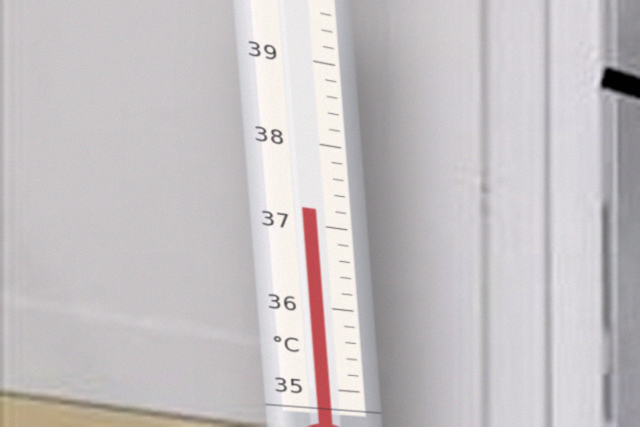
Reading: 37.2; °C
